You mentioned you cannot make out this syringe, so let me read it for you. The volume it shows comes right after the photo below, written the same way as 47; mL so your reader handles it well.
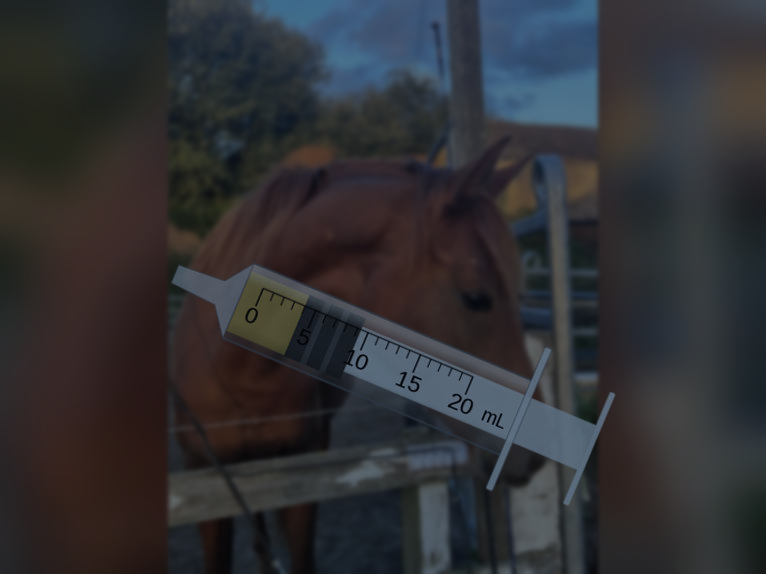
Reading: 4; mL
